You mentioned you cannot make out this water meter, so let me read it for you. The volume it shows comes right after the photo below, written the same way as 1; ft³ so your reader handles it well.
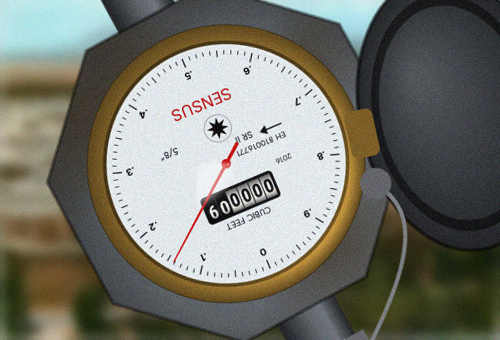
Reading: 9.14; ft³
